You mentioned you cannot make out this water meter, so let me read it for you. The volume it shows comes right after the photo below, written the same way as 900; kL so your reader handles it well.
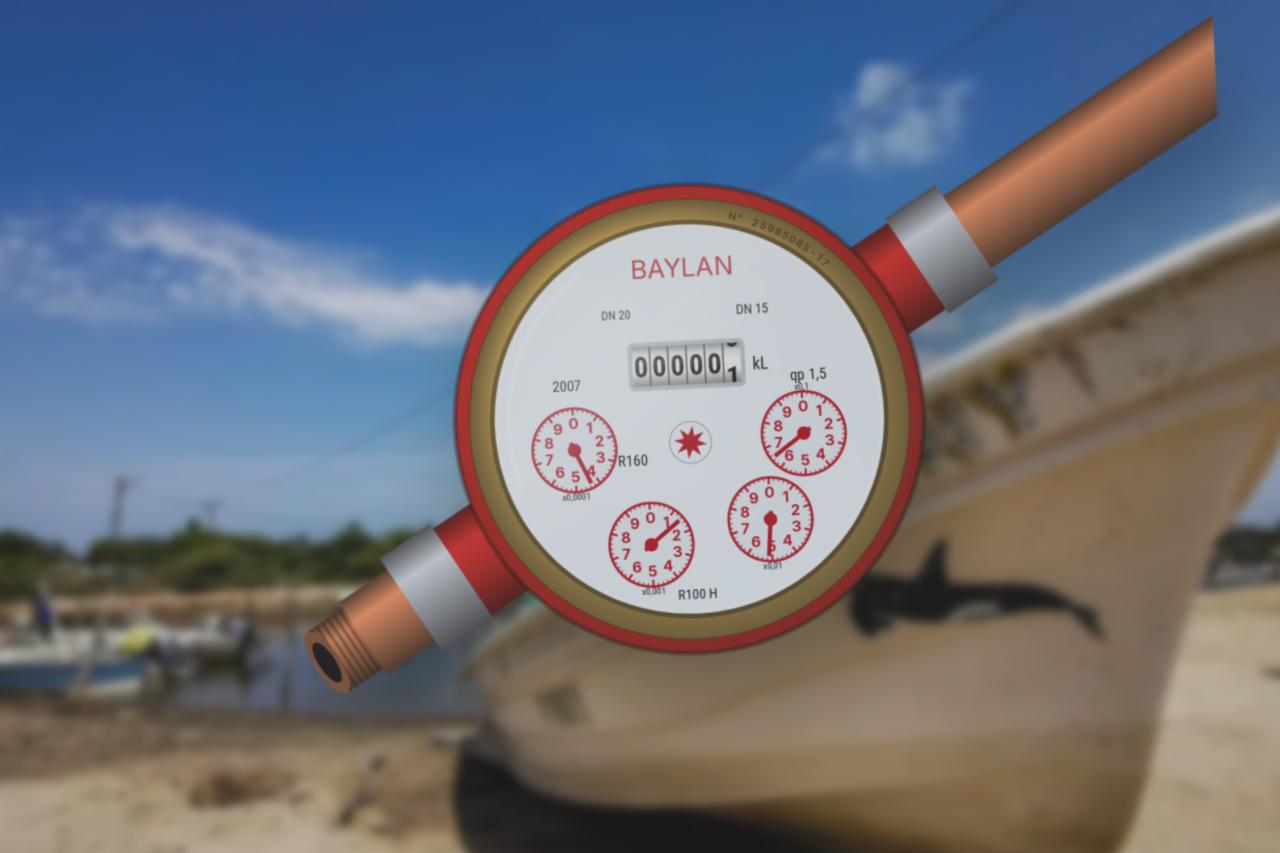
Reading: 0.6514; kL
